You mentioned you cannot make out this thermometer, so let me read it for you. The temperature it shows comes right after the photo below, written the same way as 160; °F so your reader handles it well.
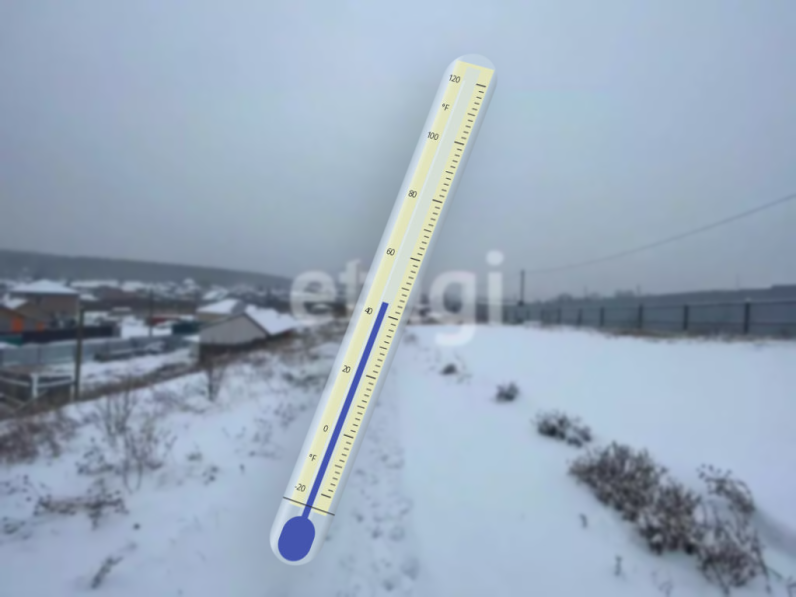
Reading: 44; °F
